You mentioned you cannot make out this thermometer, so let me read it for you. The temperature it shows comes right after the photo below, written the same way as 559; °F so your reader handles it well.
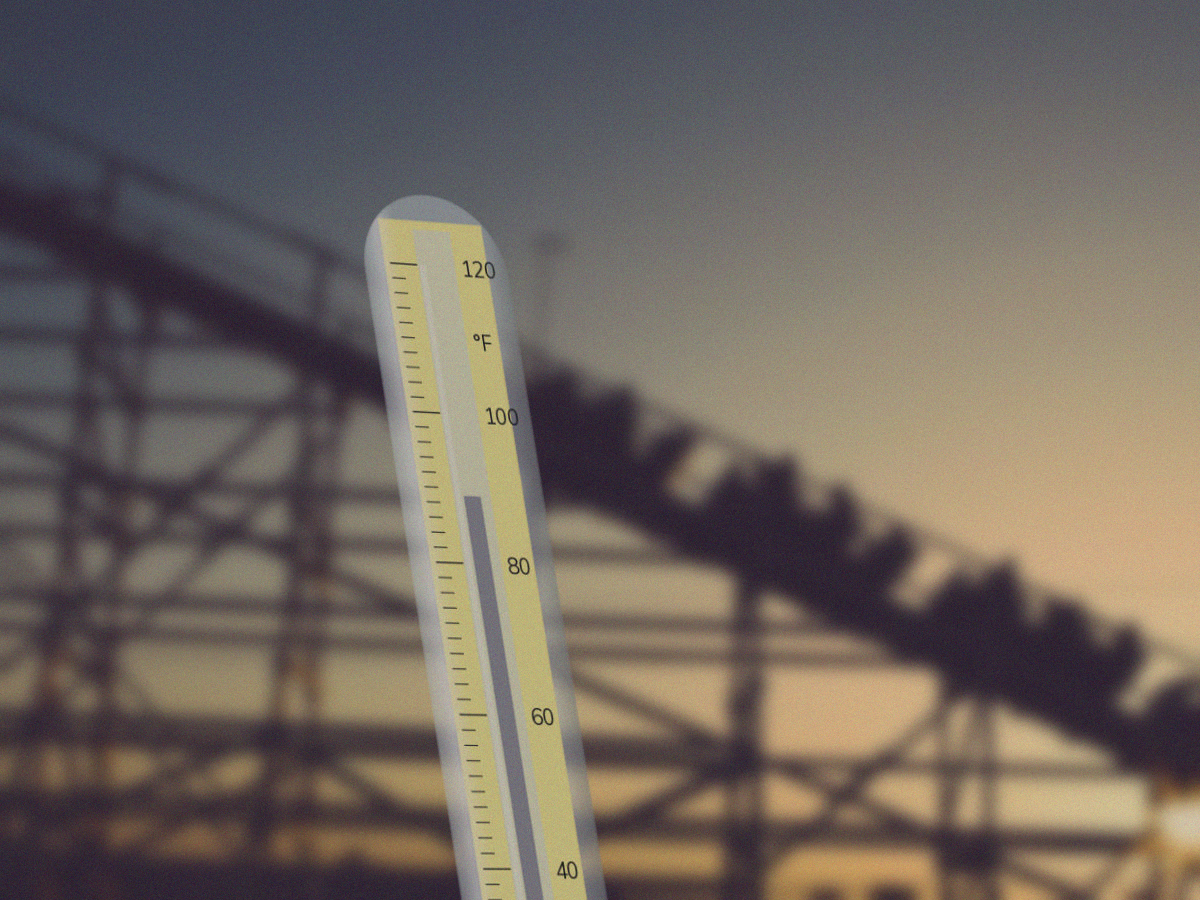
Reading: 89; °F
